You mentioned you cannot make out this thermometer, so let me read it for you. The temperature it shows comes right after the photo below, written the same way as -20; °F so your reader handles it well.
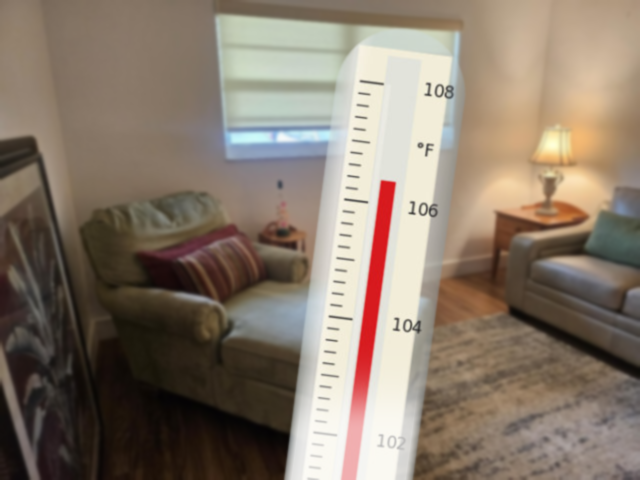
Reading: 106.4; °F
